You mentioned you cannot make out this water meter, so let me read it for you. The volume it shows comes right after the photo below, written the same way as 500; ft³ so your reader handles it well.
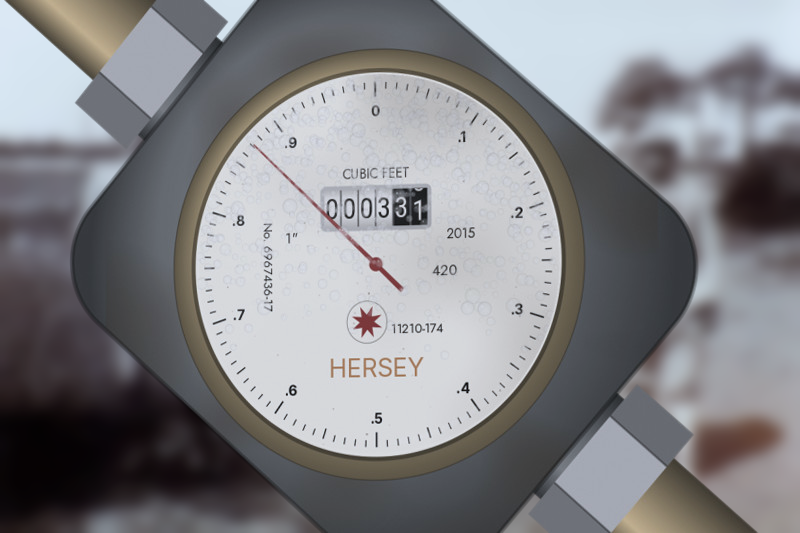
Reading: 330.87; ft³
